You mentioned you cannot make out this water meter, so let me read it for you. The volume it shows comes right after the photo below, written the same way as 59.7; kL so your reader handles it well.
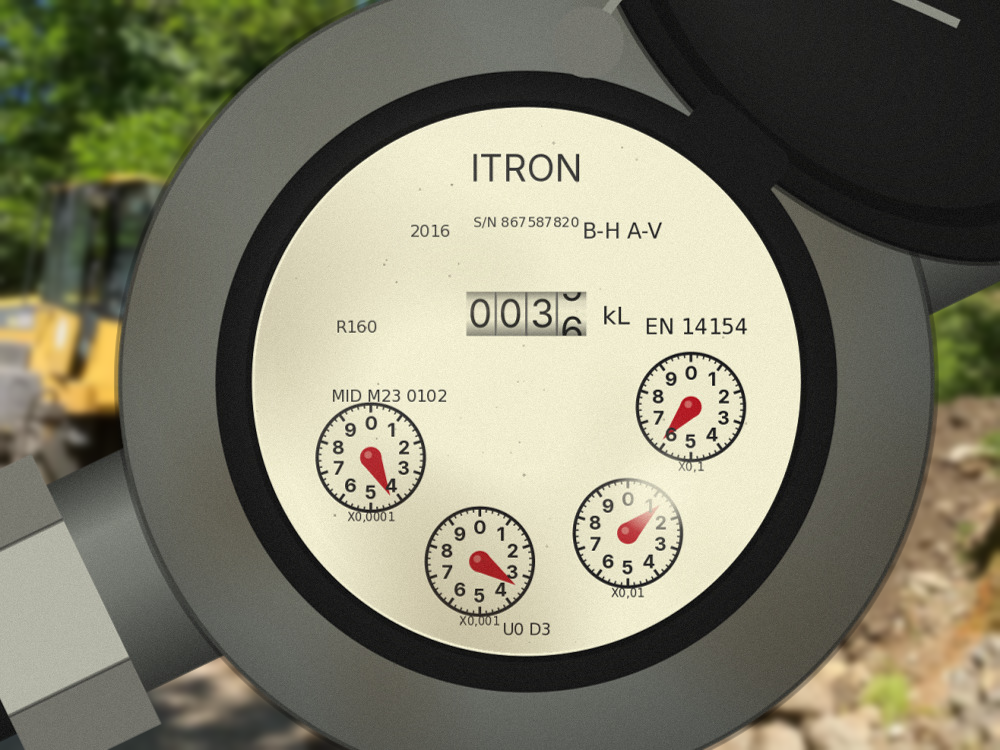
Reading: 35.6134; kL
